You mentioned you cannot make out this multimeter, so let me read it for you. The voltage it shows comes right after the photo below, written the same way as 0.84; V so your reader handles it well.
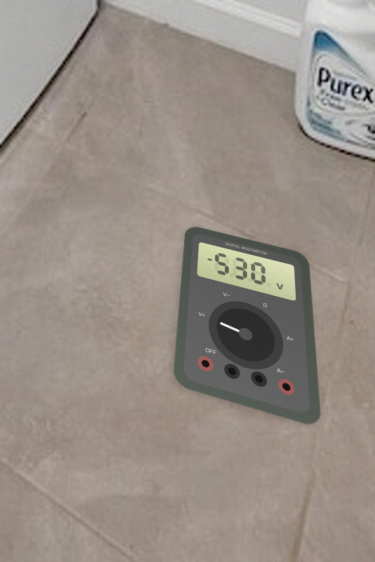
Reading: -530; V
